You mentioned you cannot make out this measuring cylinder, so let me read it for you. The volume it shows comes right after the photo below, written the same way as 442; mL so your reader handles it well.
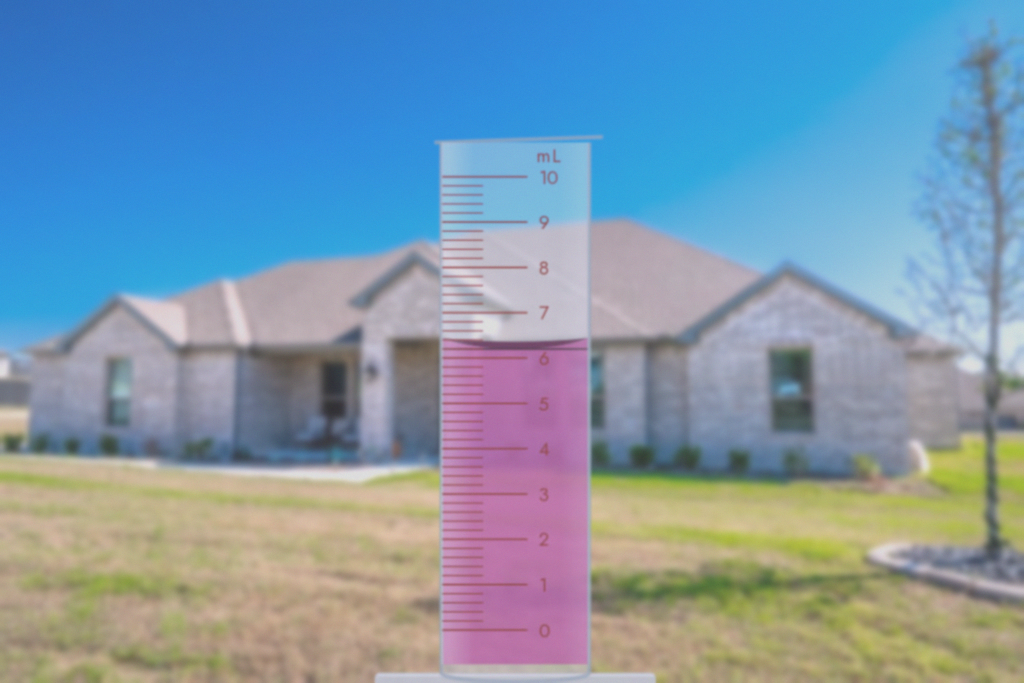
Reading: 6.2; mL
